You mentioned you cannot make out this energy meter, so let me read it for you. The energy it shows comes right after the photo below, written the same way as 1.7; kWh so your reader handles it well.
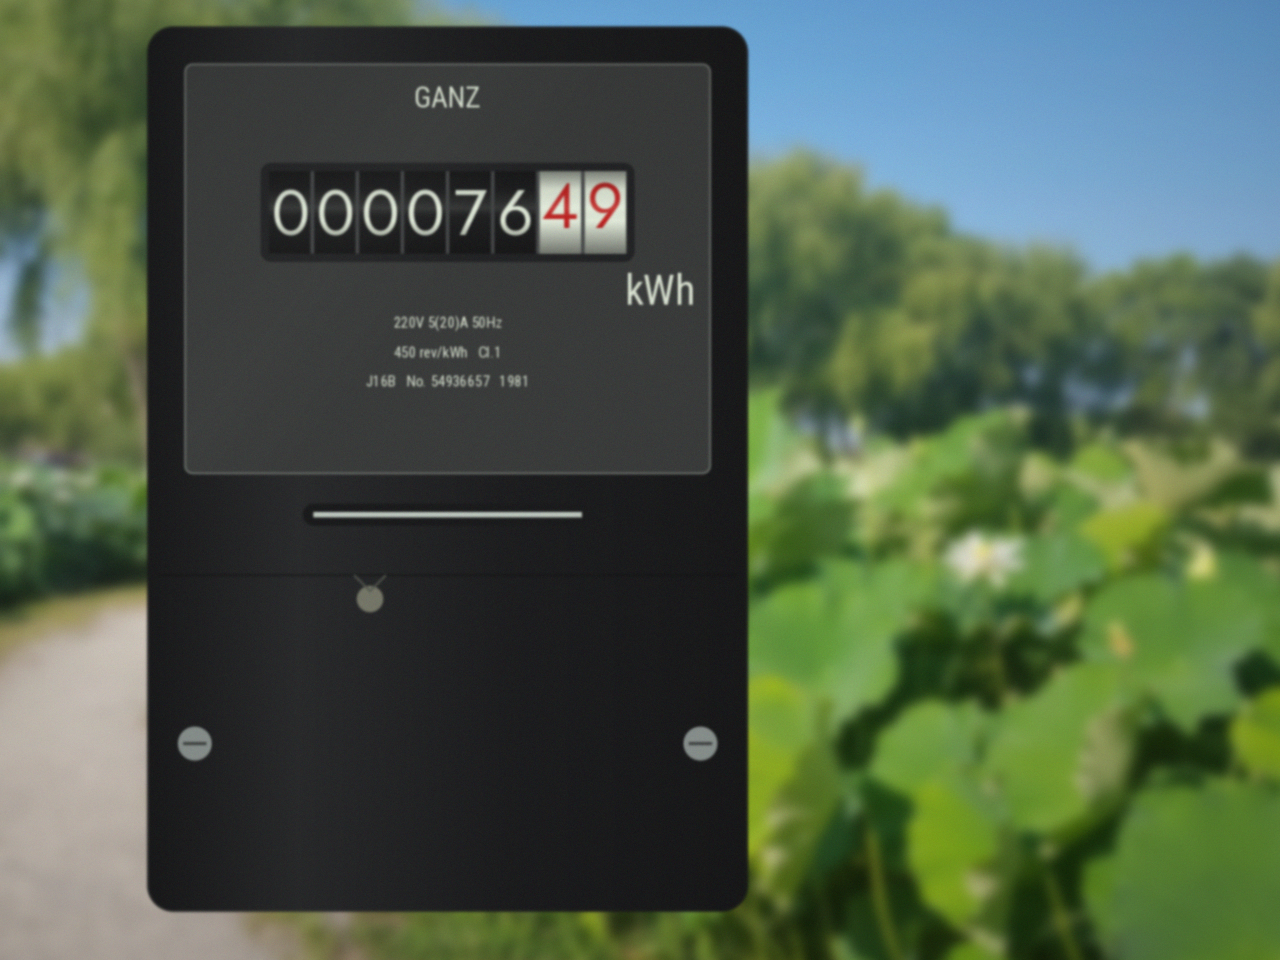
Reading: 76.49; kWh
